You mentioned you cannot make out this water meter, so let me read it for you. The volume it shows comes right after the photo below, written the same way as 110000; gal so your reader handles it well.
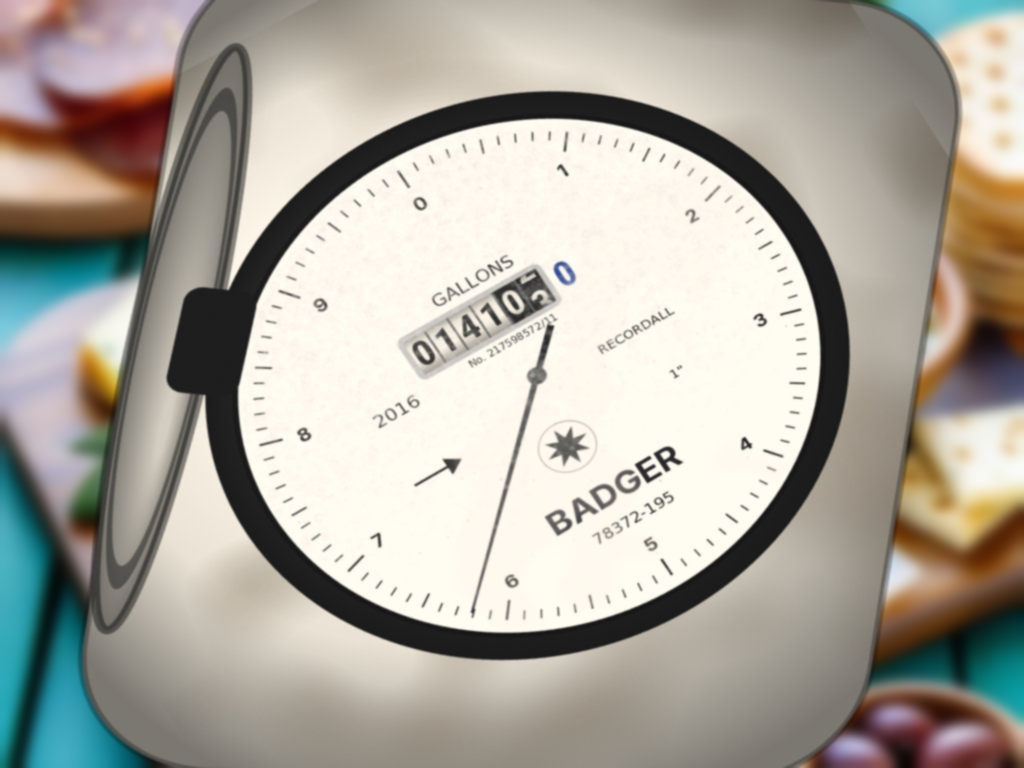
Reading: 141026.2; gal
